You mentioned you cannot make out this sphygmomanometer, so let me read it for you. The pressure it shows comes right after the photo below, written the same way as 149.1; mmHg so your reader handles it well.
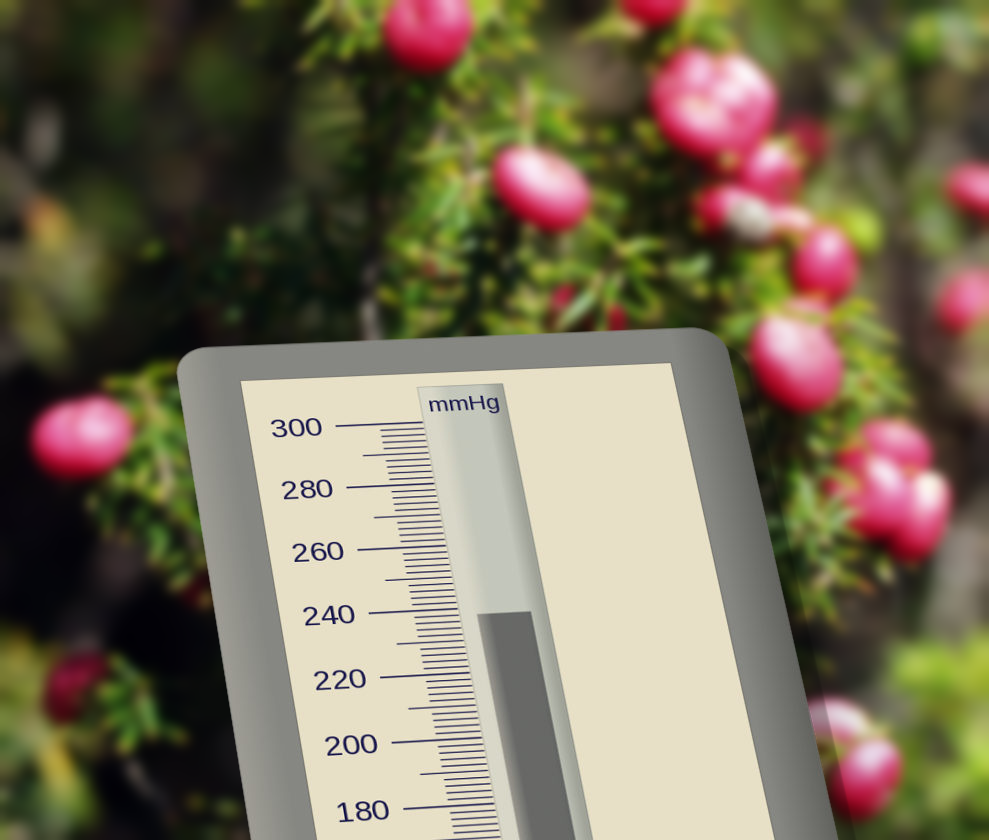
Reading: 238; mmHg
